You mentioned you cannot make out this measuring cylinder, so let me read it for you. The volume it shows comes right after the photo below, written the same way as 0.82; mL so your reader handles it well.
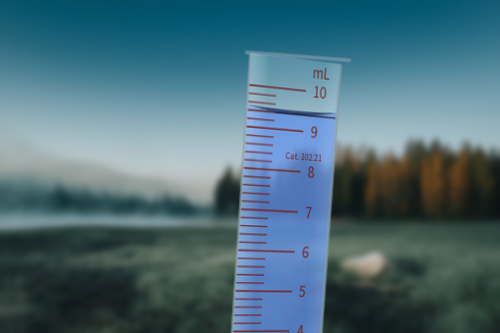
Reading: 9.4; mL
